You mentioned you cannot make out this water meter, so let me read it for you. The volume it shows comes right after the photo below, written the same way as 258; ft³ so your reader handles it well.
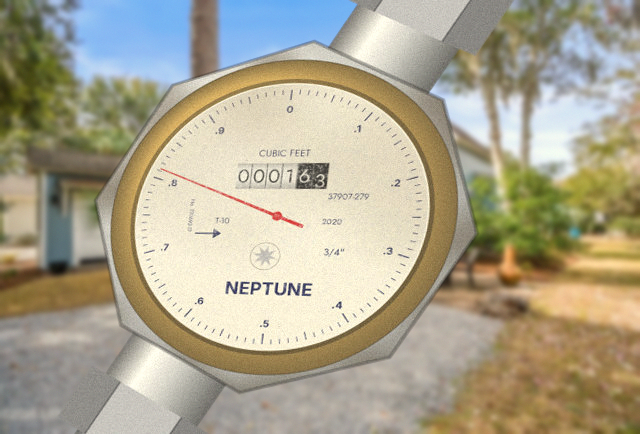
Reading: 162.81; ft³
